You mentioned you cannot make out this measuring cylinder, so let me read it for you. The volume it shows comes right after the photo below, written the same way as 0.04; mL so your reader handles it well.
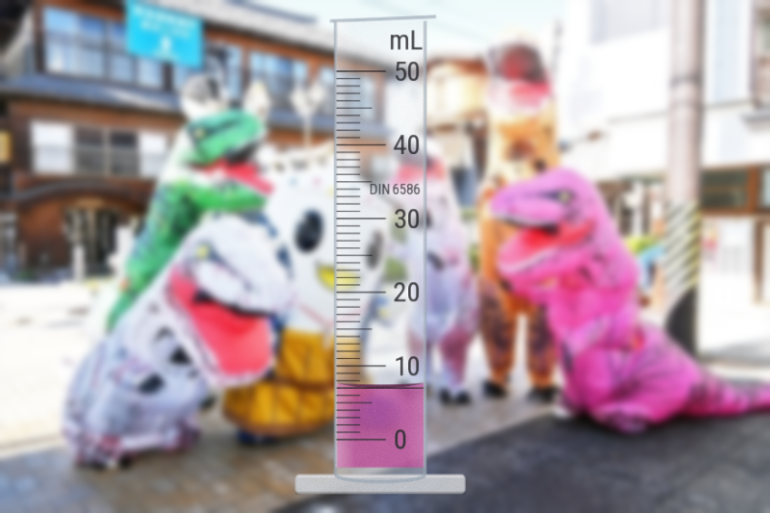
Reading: 7; mL
